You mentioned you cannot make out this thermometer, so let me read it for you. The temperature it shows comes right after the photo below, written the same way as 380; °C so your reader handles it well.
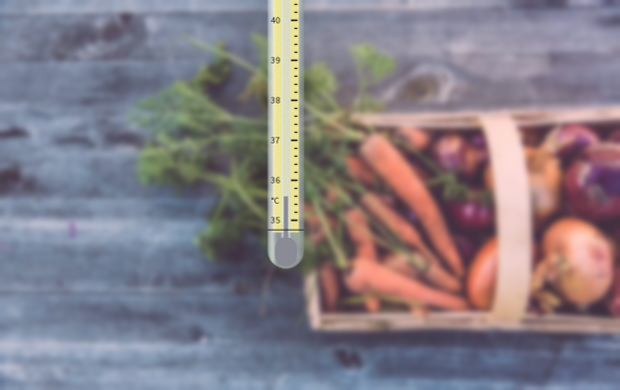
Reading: 35.6; °C
